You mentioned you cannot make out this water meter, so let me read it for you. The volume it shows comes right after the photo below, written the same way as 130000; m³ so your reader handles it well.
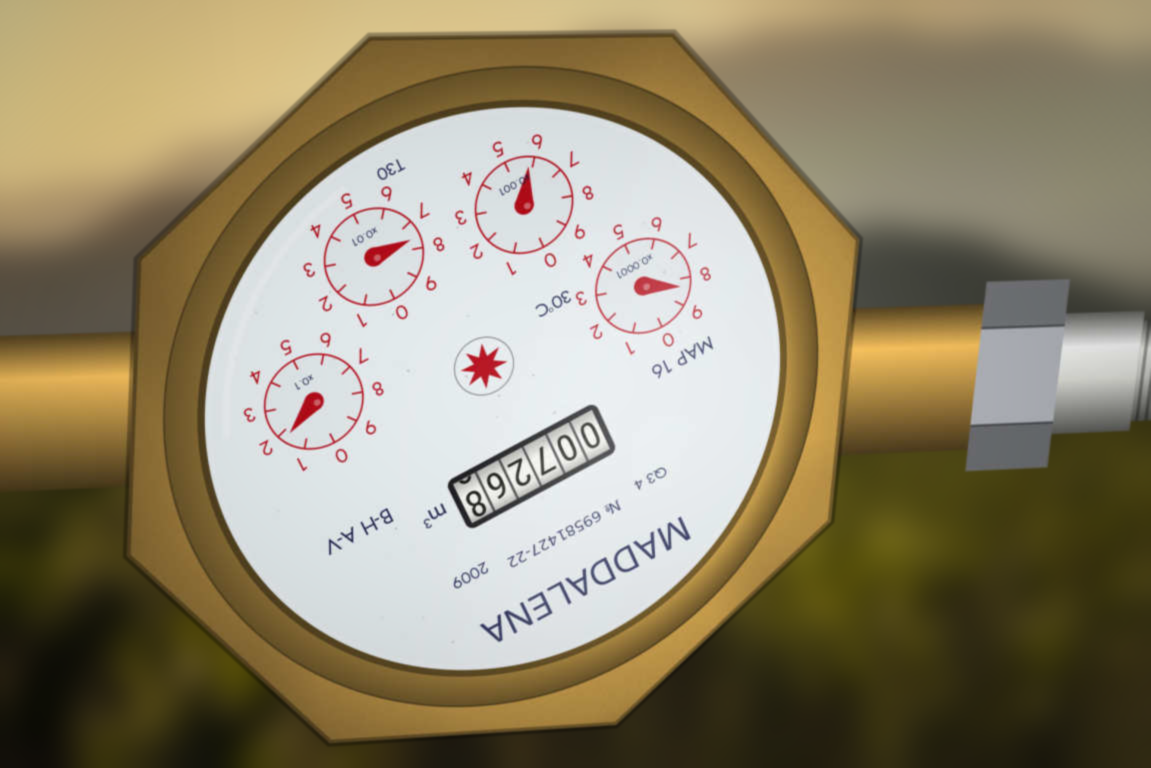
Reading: 7268.1758; m³
